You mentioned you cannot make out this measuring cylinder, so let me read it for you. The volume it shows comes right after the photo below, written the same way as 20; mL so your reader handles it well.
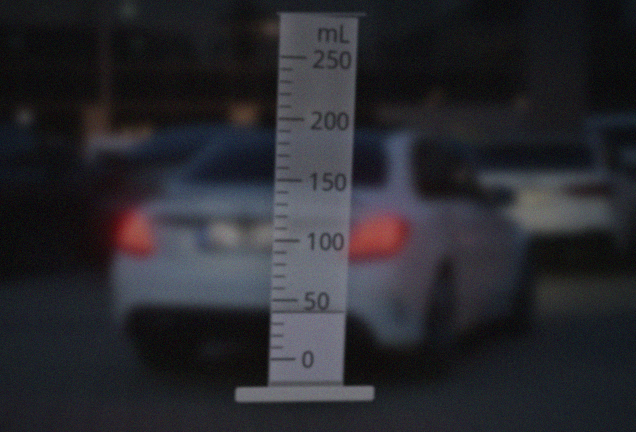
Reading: 40; mL
